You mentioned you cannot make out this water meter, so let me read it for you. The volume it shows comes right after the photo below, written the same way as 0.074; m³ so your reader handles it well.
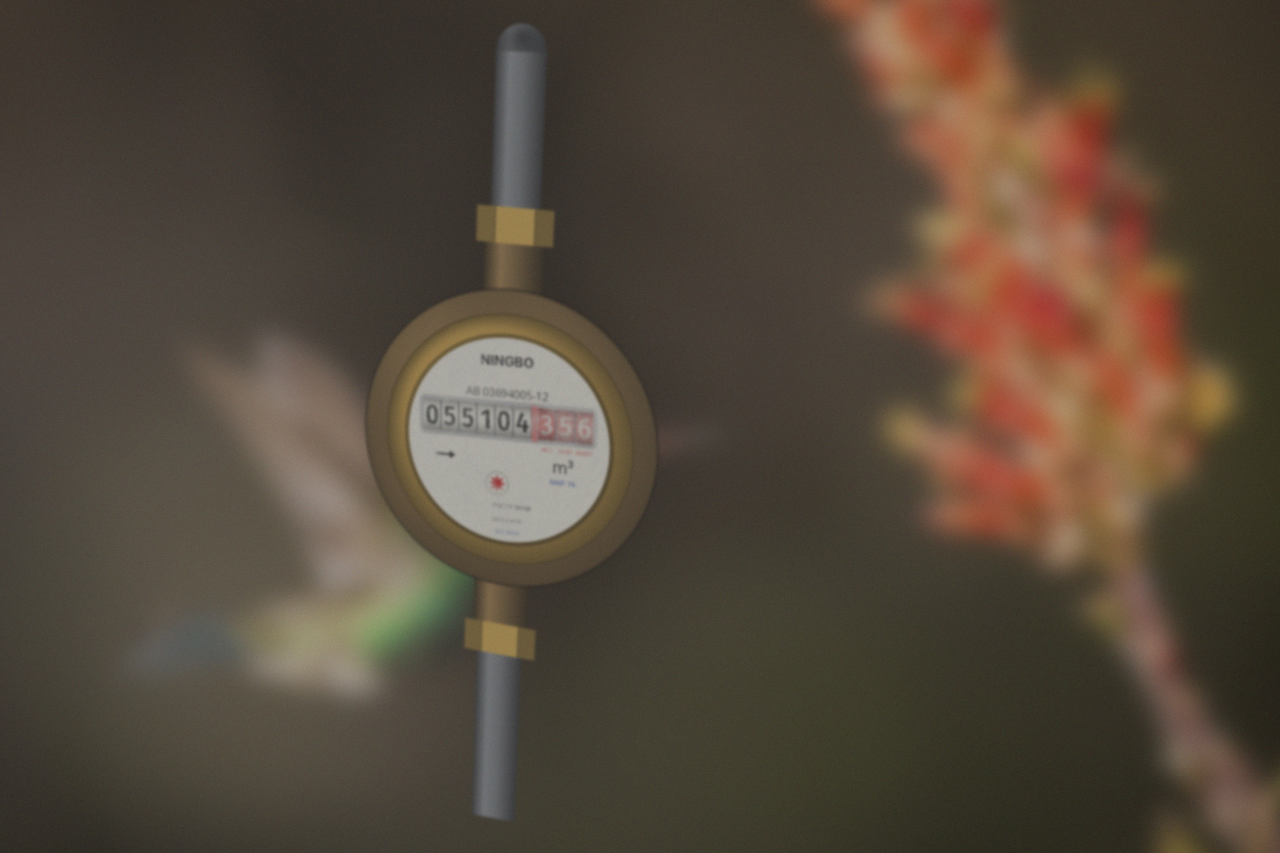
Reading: 55104.356; m³
